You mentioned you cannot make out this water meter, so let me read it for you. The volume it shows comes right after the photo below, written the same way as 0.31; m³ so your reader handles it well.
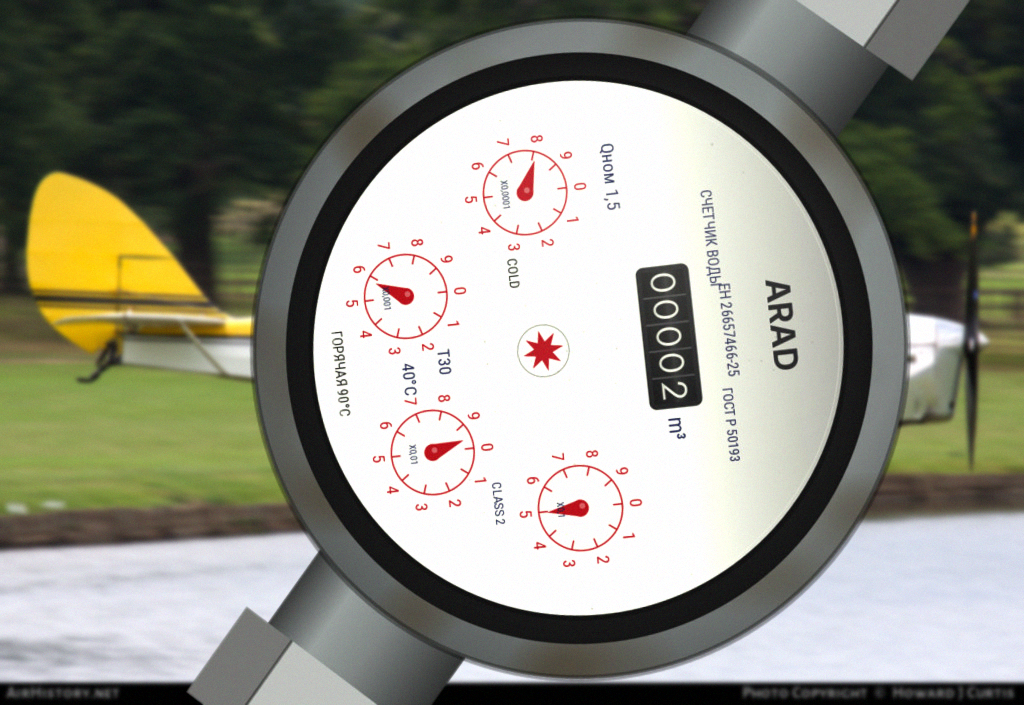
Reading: 2.4958; m³
